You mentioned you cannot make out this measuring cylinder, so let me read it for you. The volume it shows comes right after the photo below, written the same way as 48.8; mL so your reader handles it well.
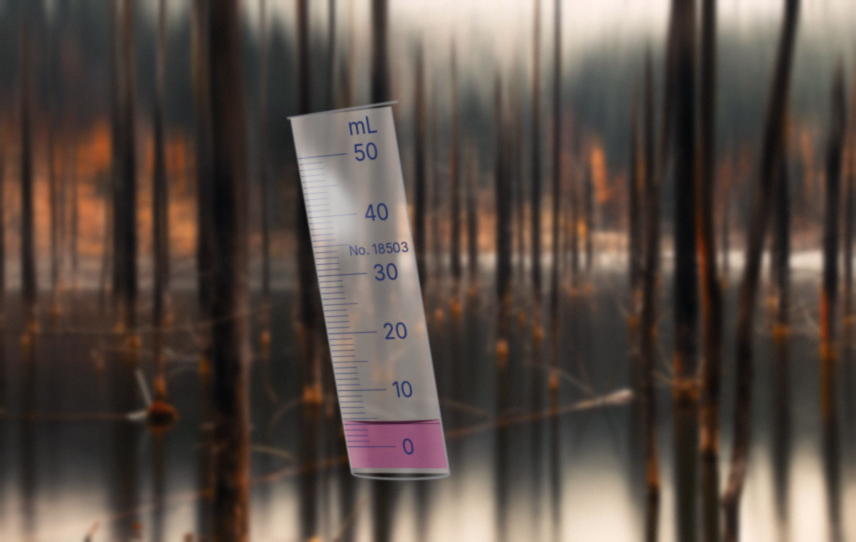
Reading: 4; mL
